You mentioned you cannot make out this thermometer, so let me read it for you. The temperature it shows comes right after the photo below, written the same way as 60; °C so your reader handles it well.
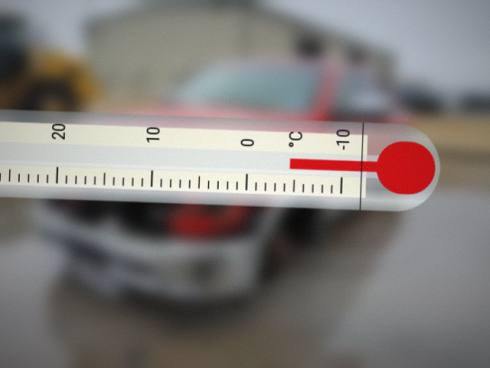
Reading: -4.5; °C
